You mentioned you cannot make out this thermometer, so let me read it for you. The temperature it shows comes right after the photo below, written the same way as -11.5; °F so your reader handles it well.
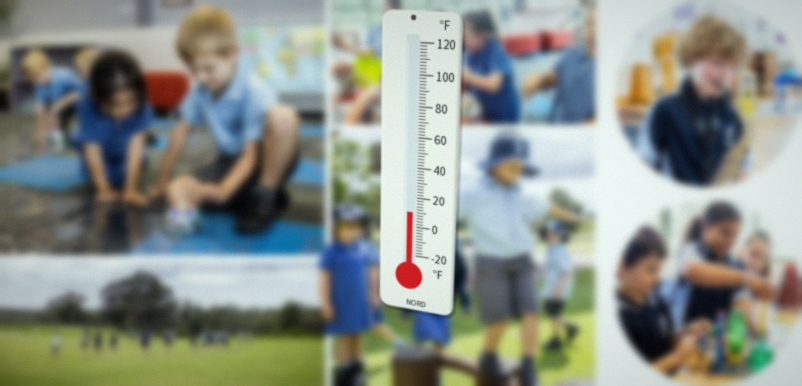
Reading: 10; °F
